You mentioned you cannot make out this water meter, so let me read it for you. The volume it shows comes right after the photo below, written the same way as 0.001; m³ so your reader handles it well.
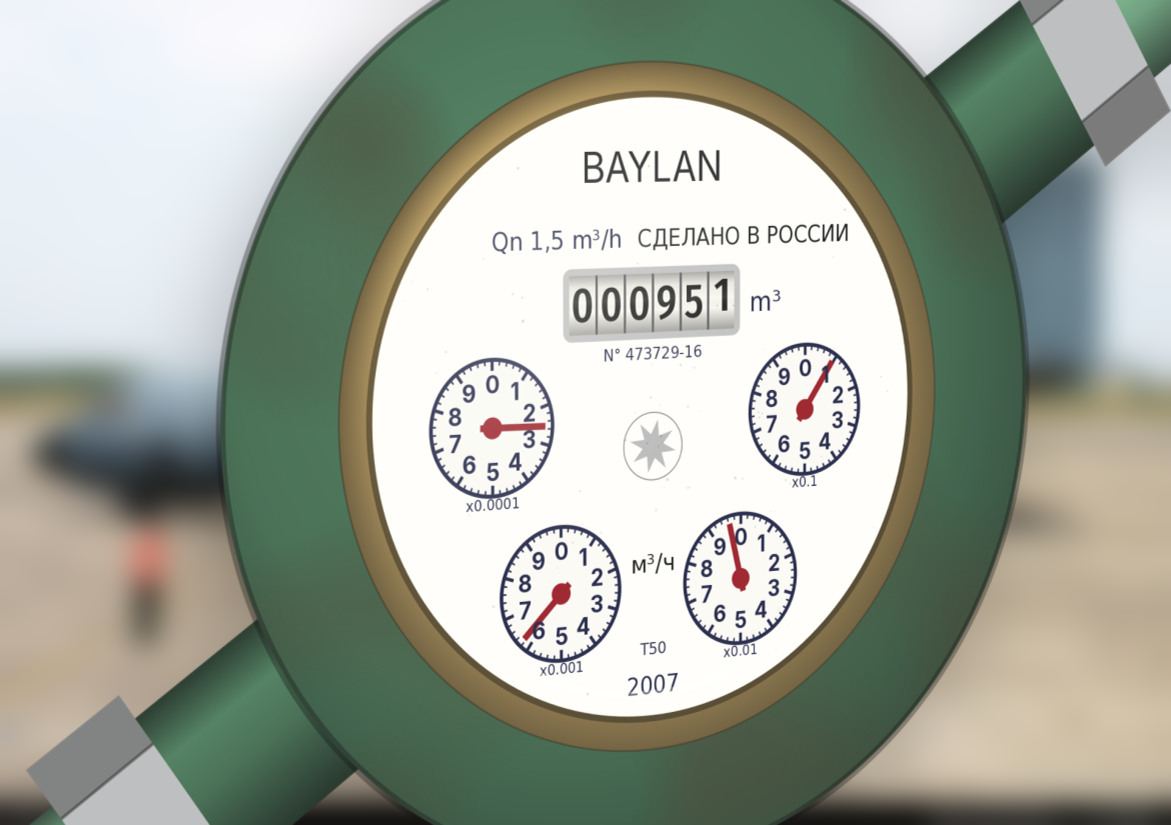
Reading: 951.0962; m³
